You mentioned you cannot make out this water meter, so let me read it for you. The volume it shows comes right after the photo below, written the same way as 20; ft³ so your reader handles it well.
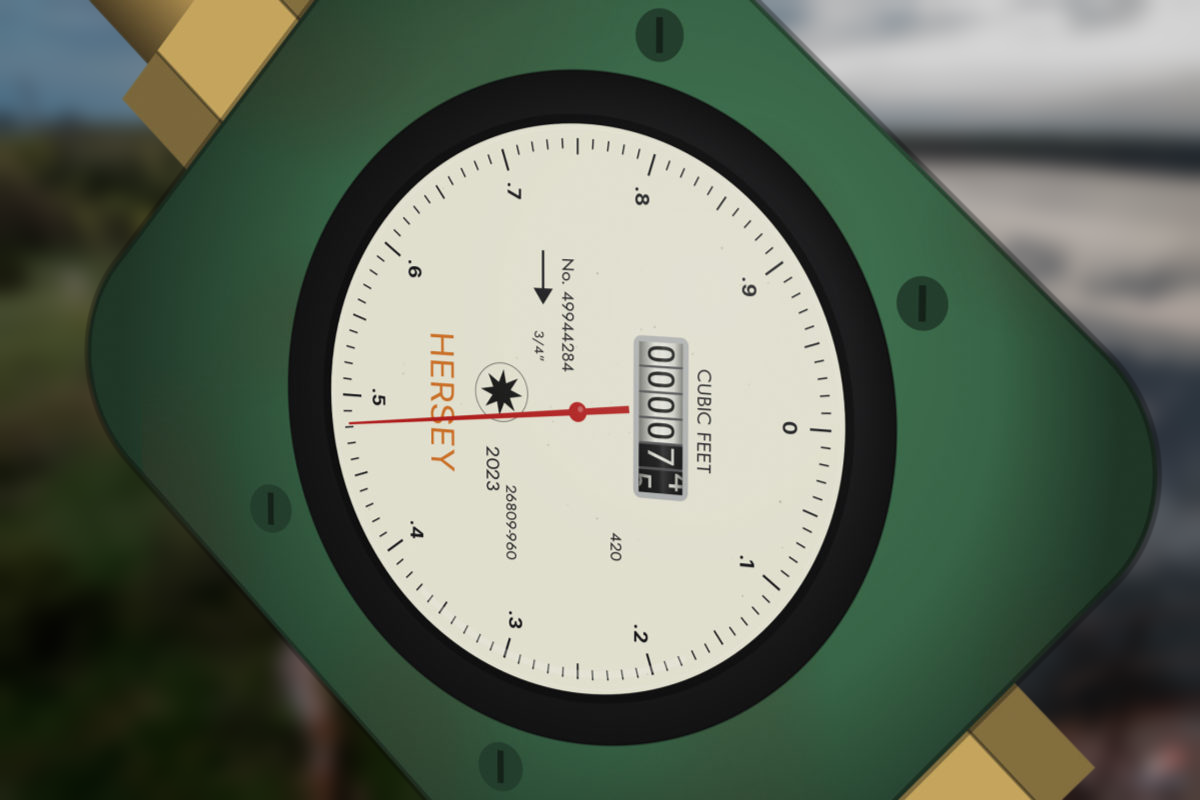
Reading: 74.48; ft³
